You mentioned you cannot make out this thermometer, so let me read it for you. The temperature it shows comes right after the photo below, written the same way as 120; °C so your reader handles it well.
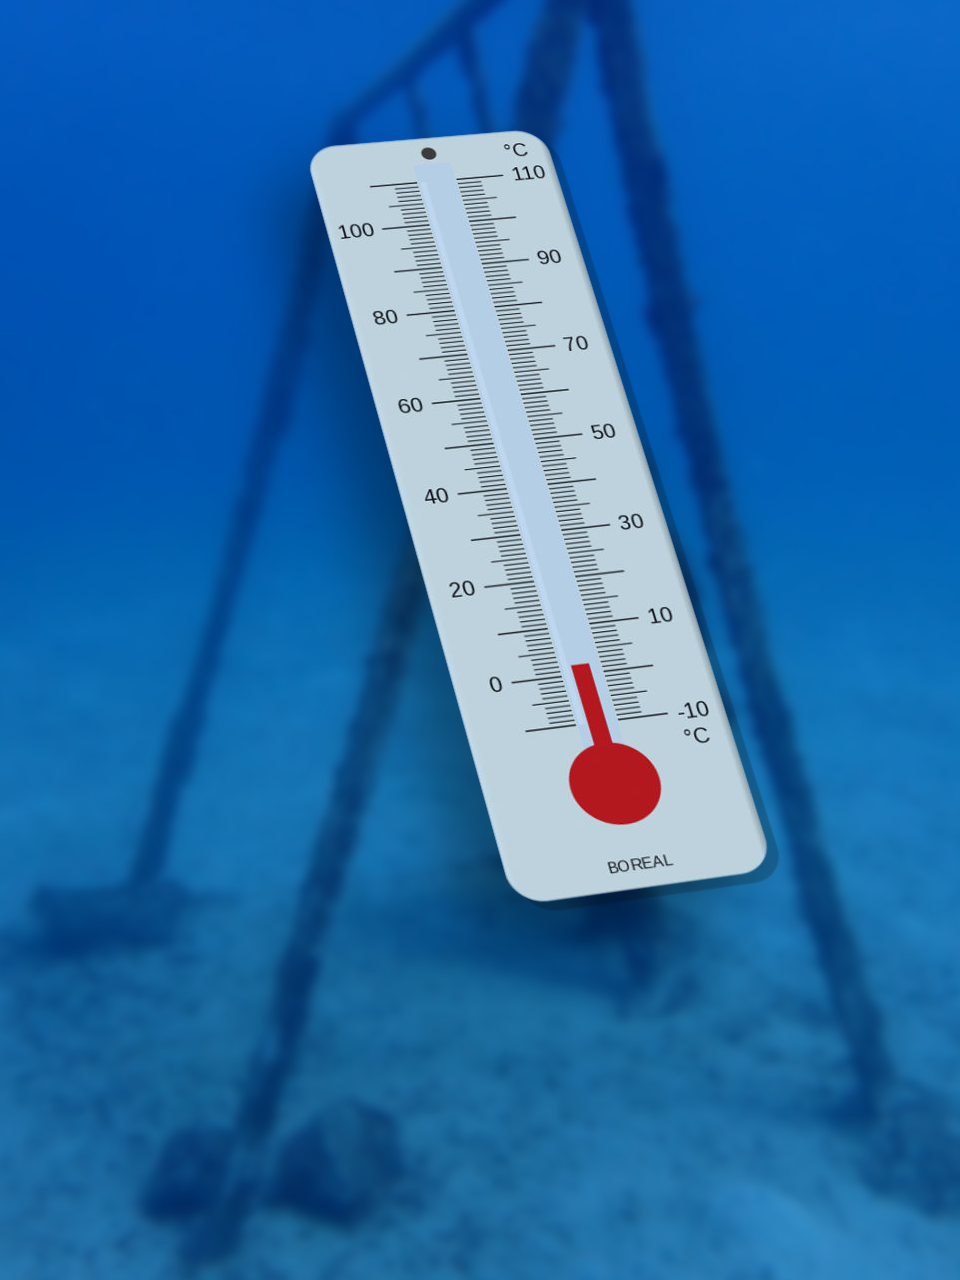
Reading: 2; °C
